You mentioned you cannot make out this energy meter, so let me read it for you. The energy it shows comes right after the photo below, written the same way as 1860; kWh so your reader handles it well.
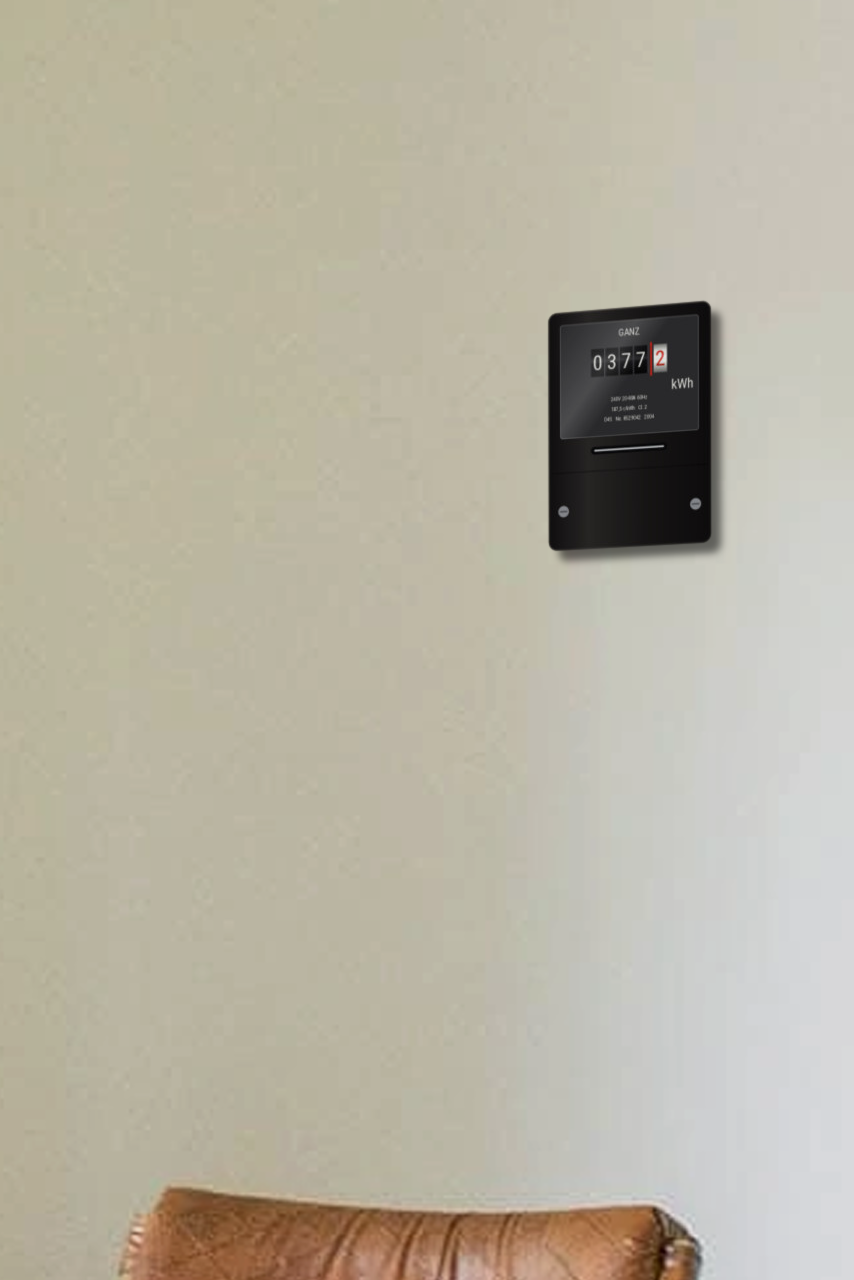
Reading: 377.2; kWh
